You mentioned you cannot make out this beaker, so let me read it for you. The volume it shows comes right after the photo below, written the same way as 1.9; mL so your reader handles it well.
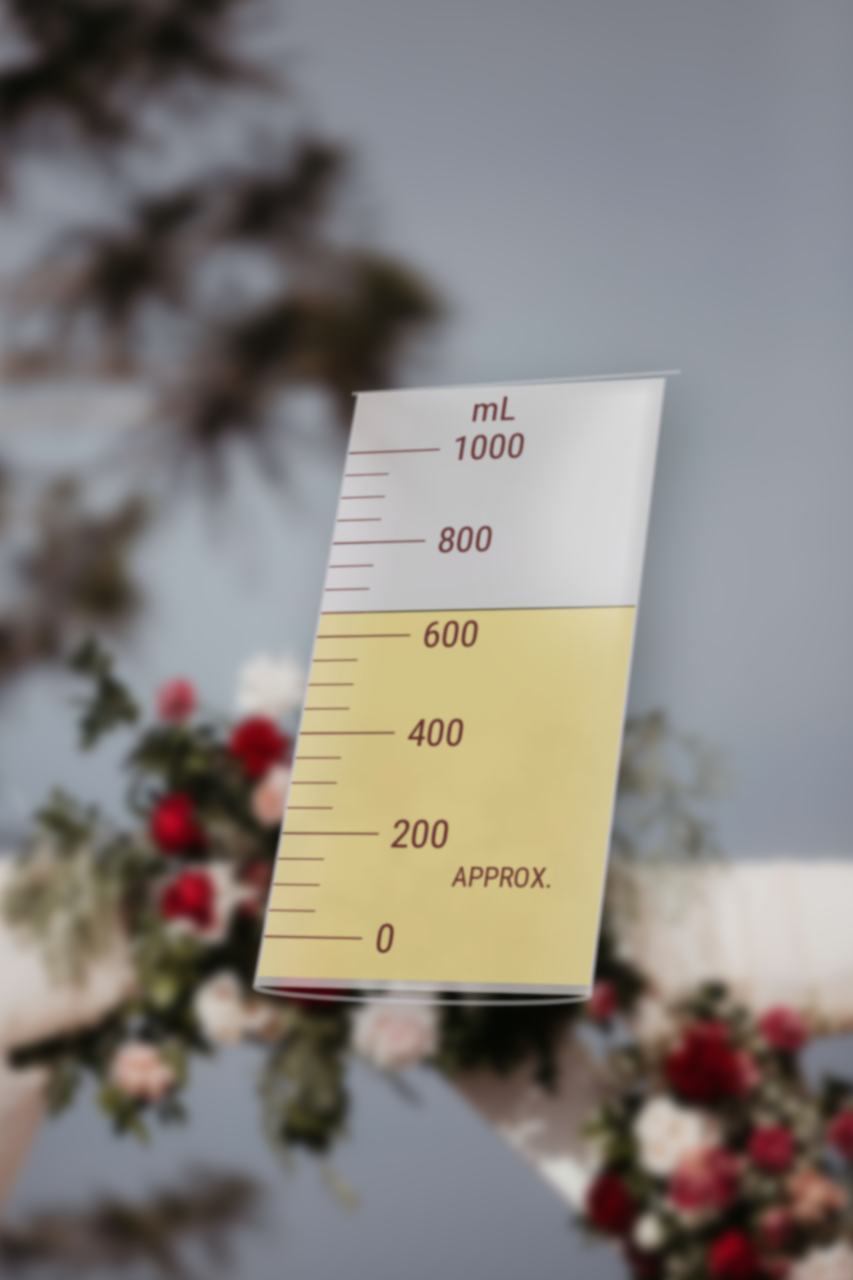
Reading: 650; mL
